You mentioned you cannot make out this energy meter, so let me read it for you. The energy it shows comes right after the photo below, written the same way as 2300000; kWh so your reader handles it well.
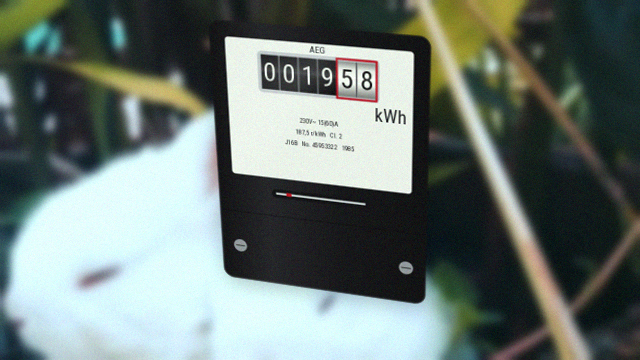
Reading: 19.58; kWh
